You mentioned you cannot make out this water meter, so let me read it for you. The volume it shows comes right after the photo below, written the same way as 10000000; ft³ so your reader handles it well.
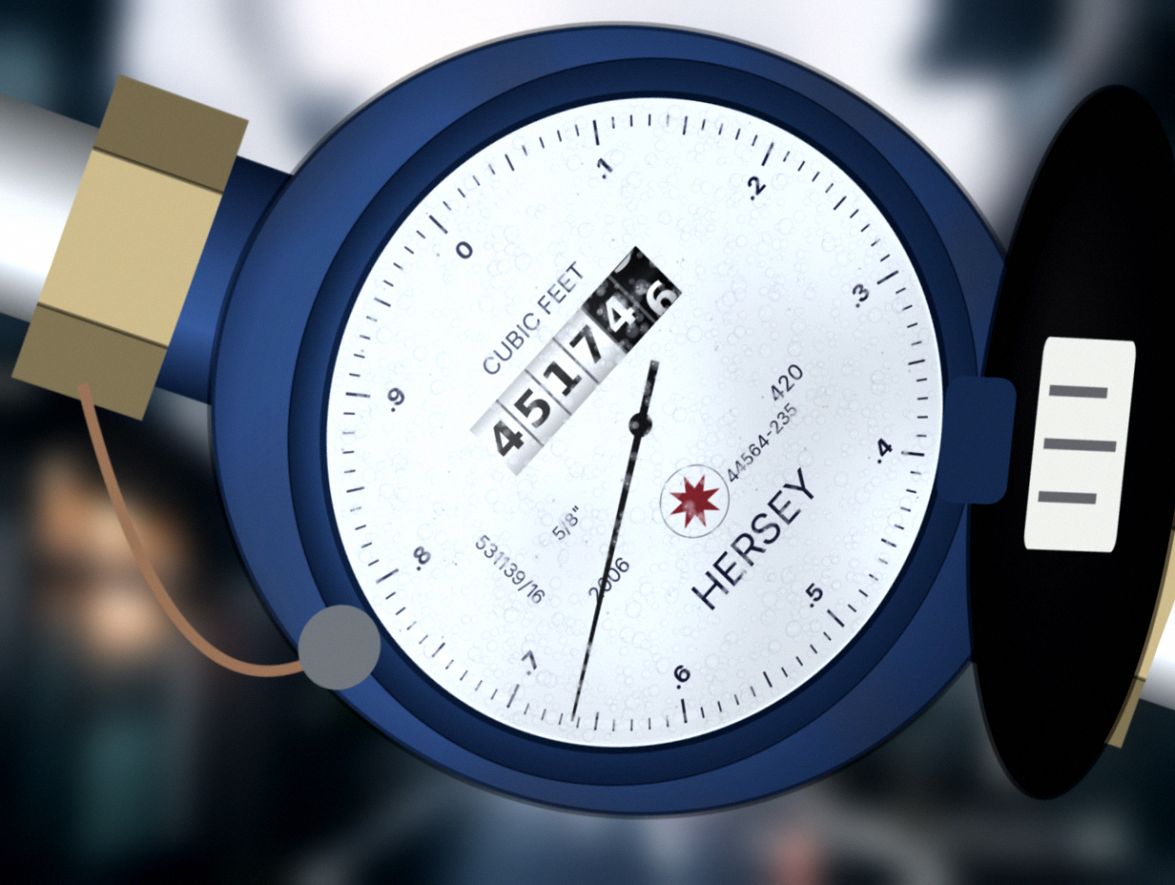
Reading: 451745.66; ft³
